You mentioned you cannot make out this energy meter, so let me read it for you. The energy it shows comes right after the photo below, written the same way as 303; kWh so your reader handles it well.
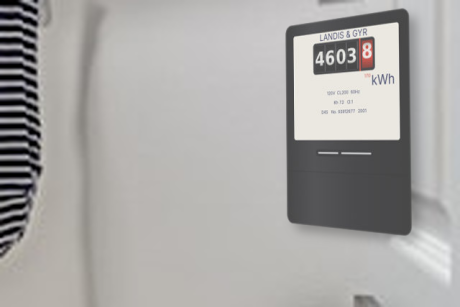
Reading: 4603.8; kWh
